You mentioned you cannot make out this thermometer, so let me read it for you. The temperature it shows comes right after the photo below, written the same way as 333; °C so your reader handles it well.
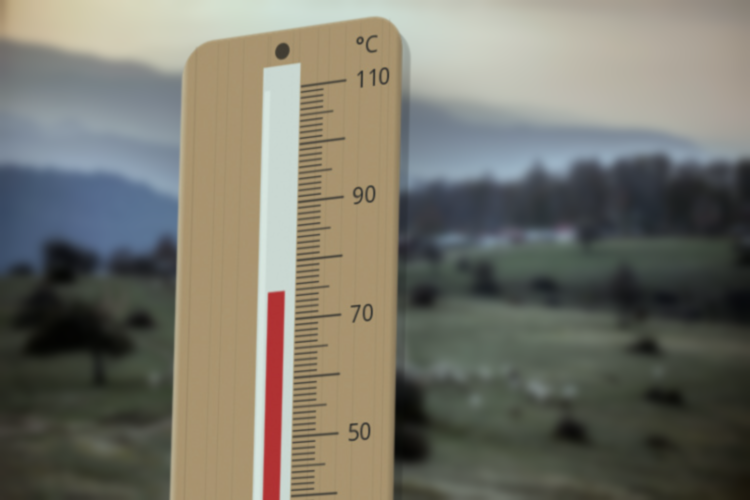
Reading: 75; °C
